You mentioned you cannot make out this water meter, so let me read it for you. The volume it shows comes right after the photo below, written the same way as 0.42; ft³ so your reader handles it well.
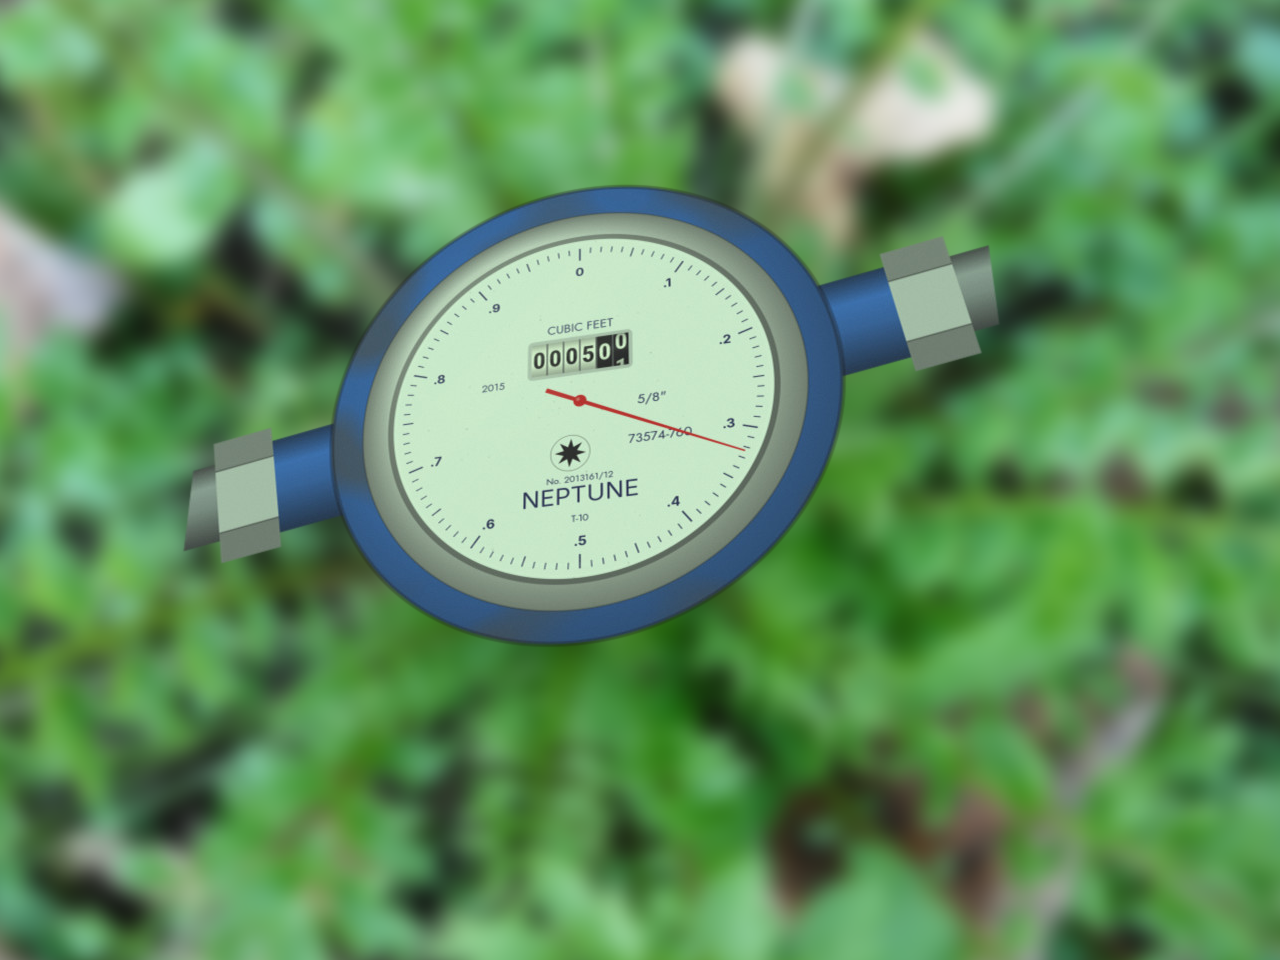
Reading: 500.32; ft³
